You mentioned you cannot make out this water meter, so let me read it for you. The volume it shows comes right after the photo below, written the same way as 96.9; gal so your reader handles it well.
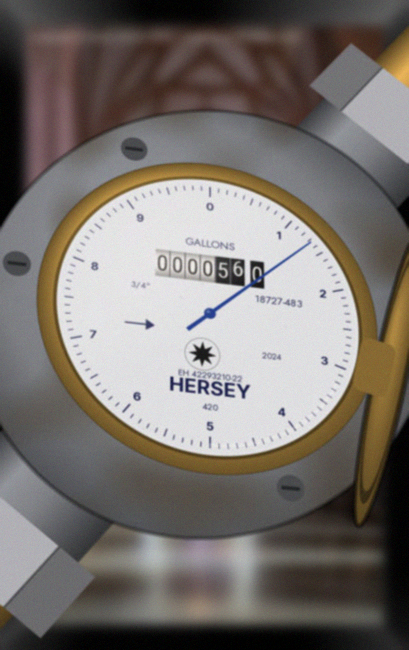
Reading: 561.3; gal
